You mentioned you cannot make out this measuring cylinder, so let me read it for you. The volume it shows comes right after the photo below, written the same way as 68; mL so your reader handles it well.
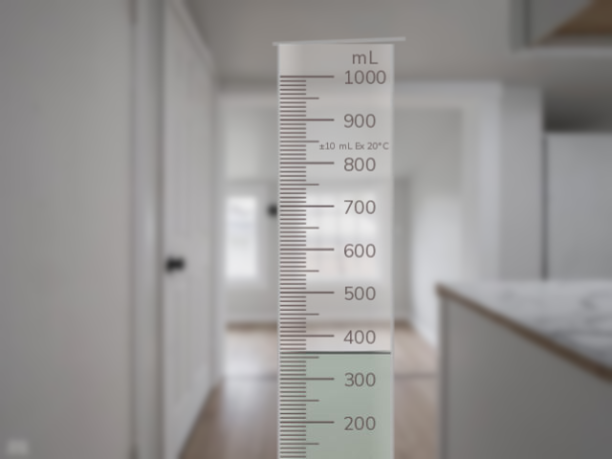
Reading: 360; mL
